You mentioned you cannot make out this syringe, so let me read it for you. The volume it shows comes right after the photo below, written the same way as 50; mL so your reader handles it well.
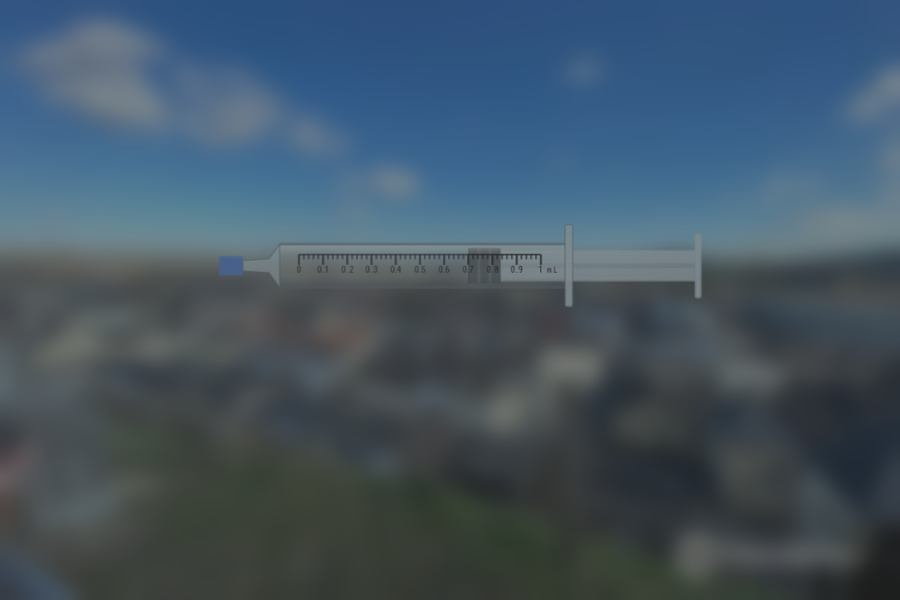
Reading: 0.7; mL
